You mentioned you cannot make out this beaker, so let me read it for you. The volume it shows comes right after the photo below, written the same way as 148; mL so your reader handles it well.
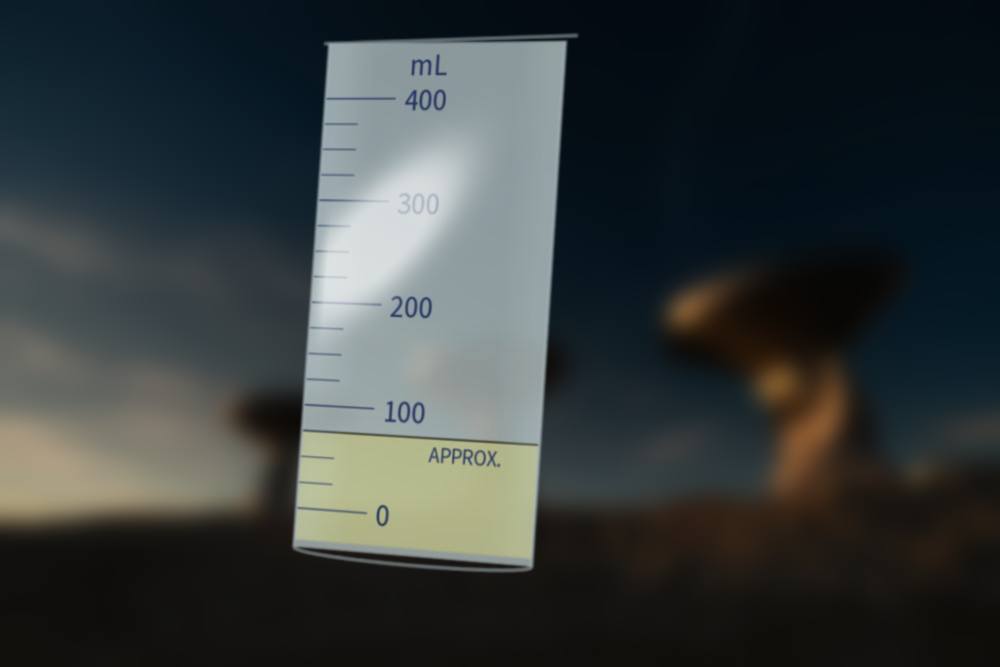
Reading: 75; mL
